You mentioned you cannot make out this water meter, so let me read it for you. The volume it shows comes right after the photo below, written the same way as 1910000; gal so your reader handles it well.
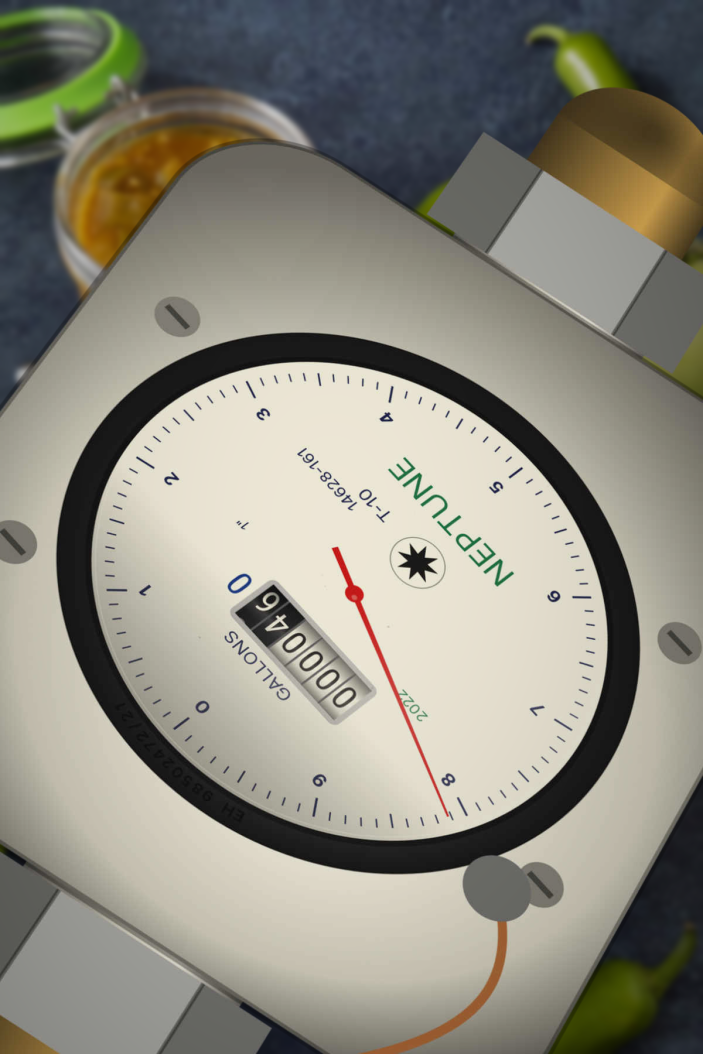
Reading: 458.1; gal
